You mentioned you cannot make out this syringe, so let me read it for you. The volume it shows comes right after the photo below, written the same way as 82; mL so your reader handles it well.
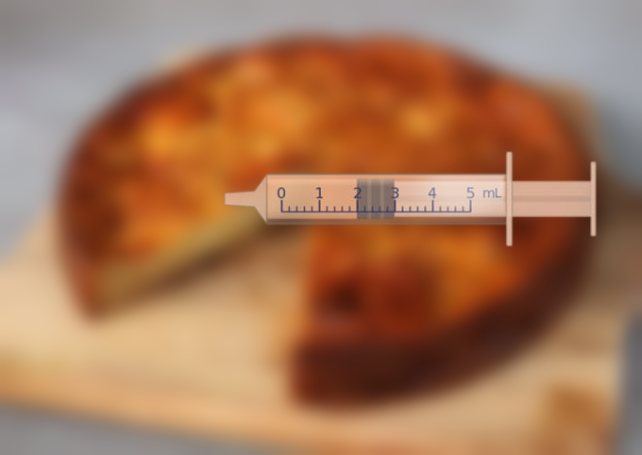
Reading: 2; mL
